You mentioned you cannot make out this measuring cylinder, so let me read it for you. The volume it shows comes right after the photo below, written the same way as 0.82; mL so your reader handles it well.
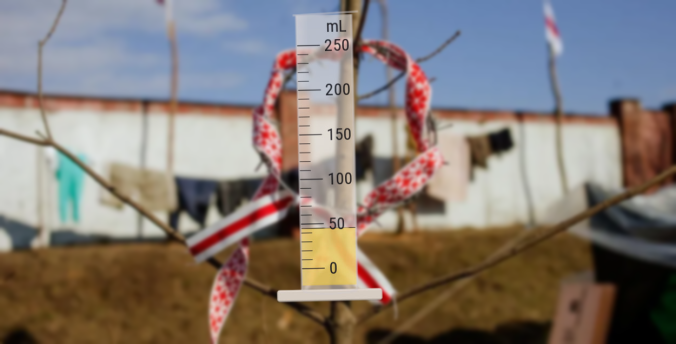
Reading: 45; mL
